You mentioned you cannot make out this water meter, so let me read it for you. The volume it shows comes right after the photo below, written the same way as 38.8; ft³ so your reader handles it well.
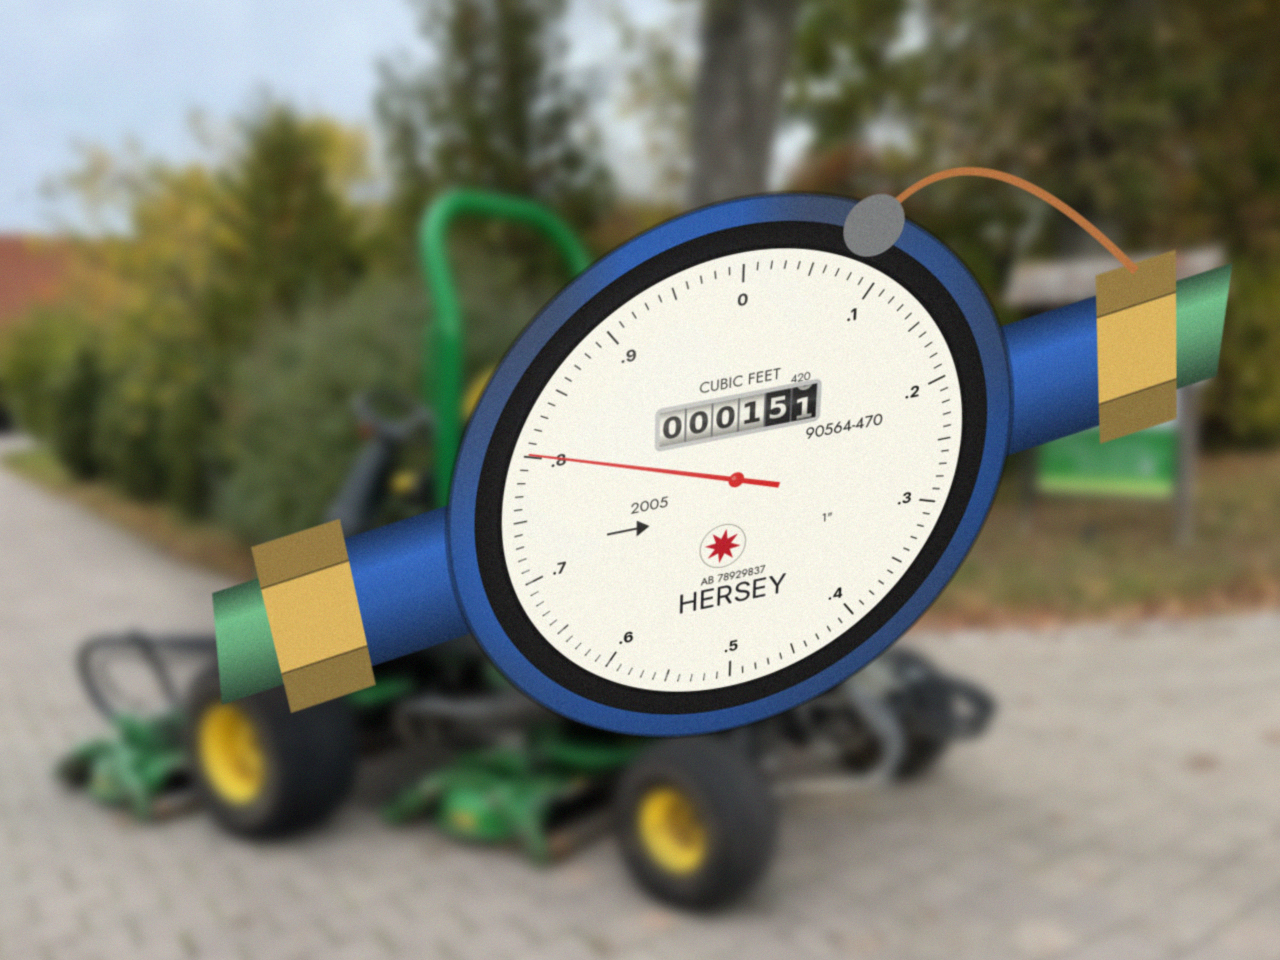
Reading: 150.80; ft³
